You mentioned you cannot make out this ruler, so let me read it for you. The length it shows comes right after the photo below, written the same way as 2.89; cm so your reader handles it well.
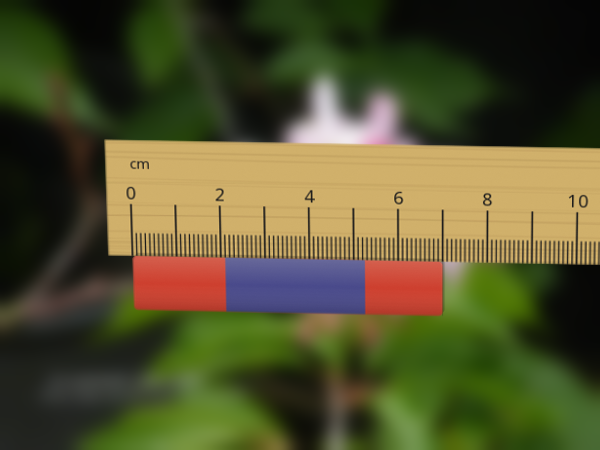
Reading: 7; cm
